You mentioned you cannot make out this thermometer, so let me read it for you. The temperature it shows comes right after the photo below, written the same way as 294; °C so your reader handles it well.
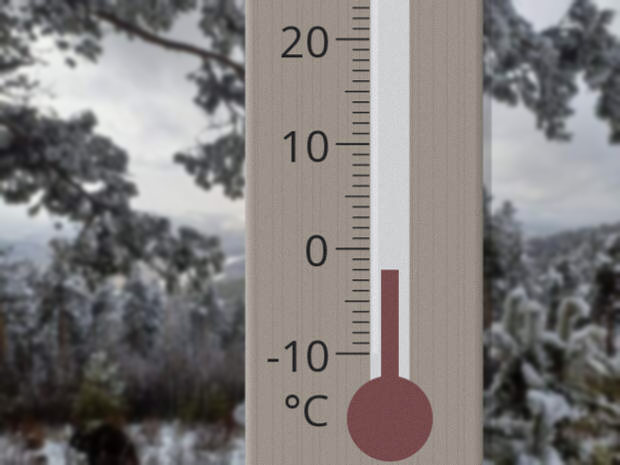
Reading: -2; °C
